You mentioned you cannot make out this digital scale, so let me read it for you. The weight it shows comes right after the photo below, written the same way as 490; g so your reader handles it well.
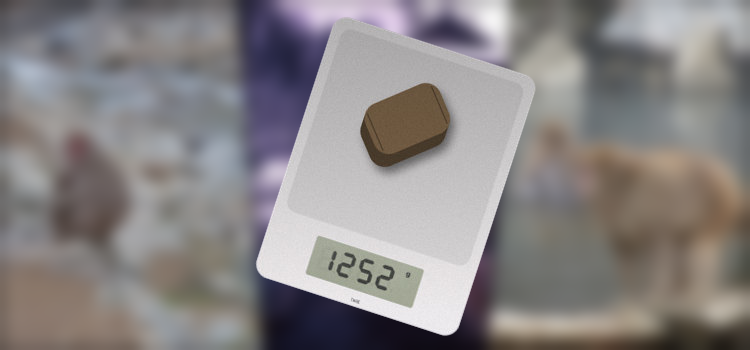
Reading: 1252; g
